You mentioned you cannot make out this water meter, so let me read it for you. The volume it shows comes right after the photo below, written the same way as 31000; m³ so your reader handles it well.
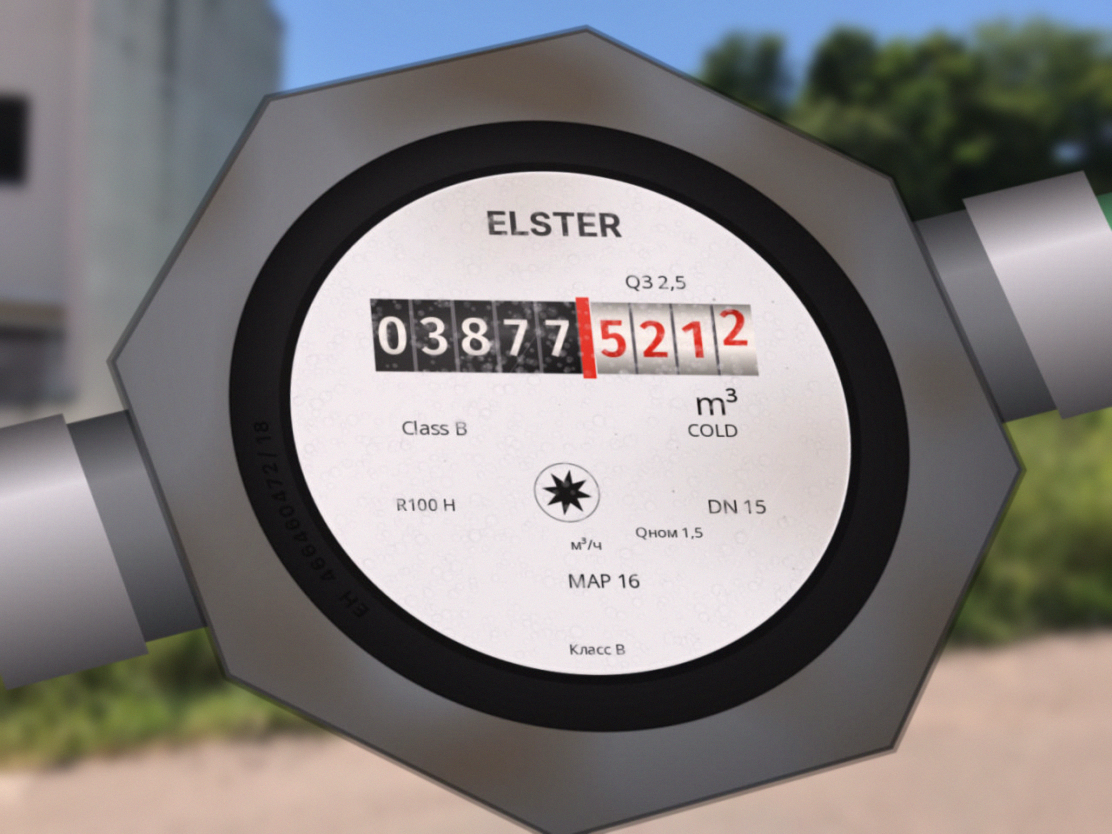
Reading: 3877.5212; m³
